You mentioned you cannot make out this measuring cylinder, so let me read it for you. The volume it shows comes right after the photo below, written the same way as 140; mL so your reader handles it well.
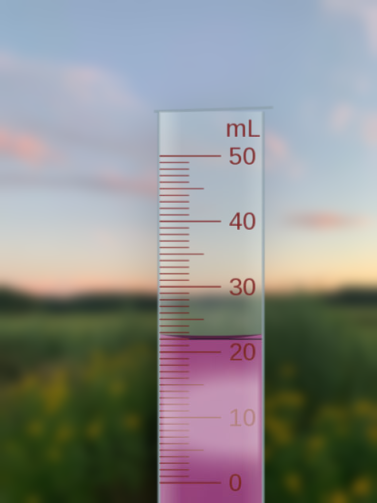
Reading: 22; mL
